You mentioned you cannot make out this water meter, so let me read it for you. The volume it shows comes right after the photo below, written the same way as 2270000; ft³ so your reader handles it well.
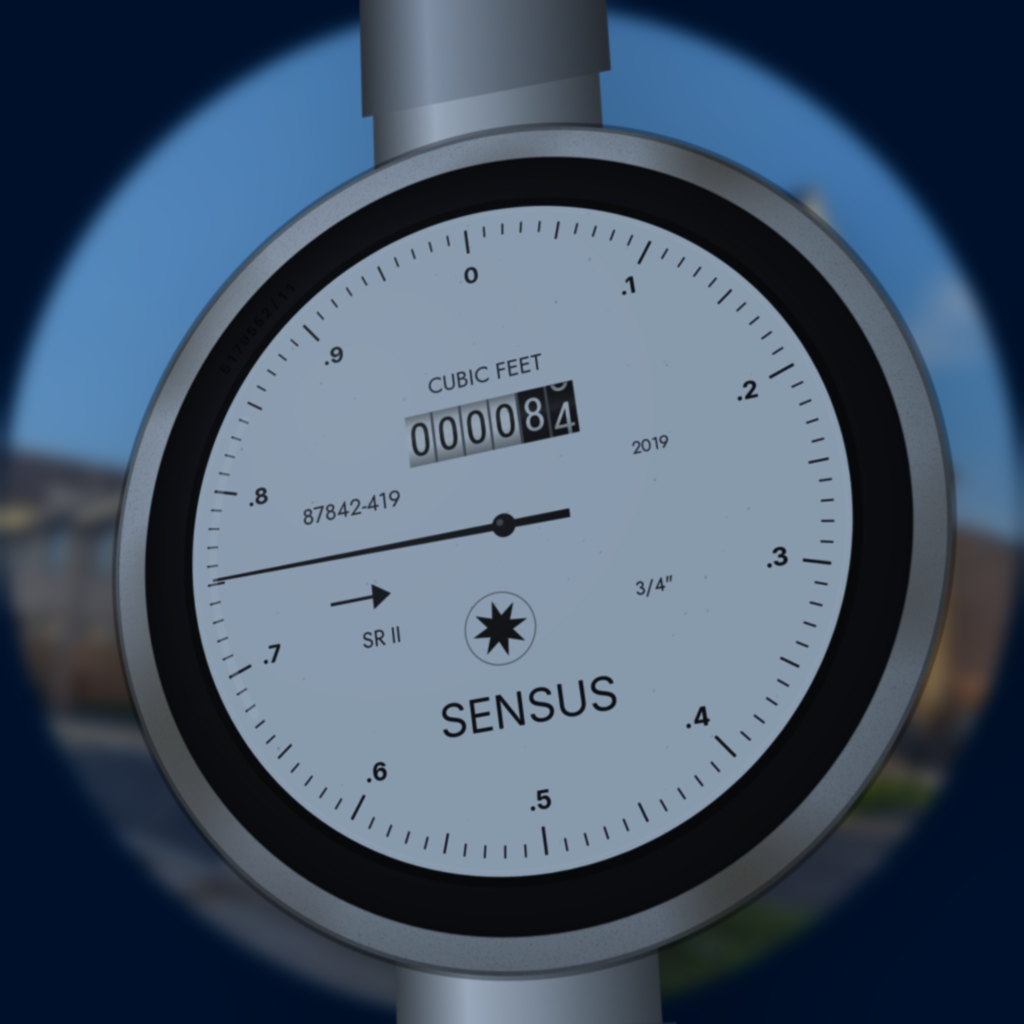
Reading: 83.75; ft³
